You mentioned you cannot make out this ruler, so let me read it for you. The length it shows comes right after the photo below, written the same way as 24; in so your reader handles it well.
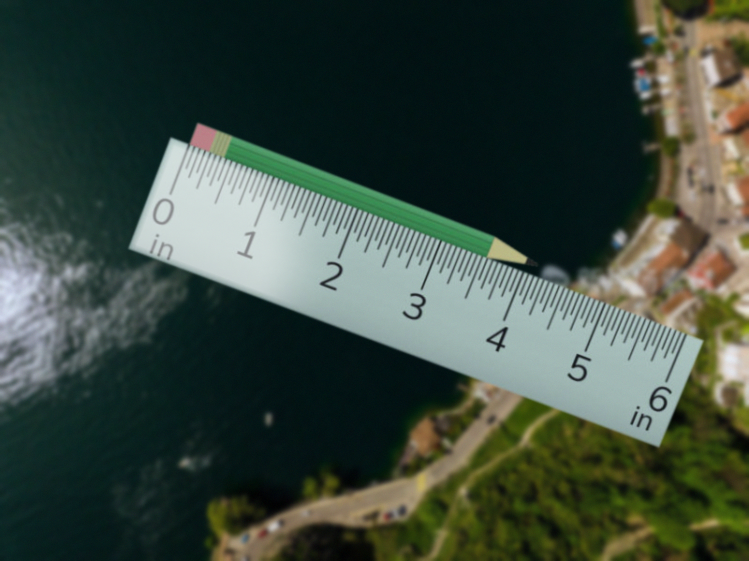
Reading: 4.125; in
